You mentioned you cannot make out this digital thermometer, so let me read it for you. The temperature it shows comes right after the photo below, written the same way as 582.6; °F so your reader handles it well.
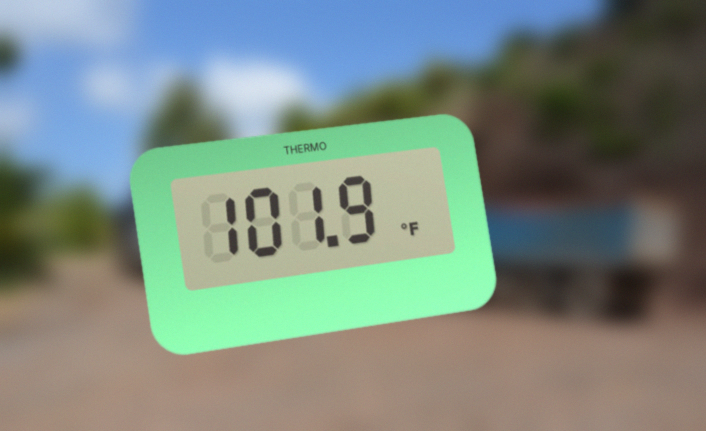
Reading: 101.9; °F
